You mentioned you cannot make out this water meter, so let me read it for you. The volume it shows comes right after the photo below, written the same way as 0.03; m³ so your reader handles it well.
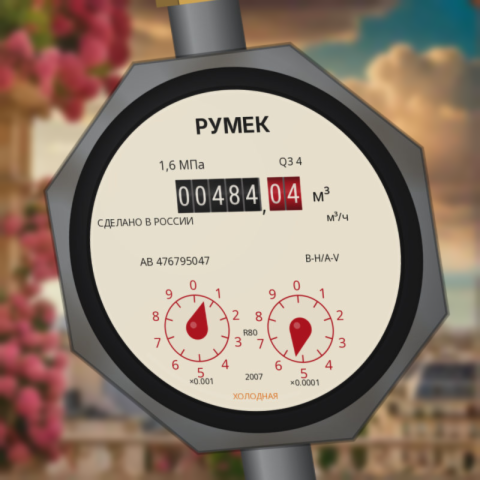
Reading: 484.0405; m³
